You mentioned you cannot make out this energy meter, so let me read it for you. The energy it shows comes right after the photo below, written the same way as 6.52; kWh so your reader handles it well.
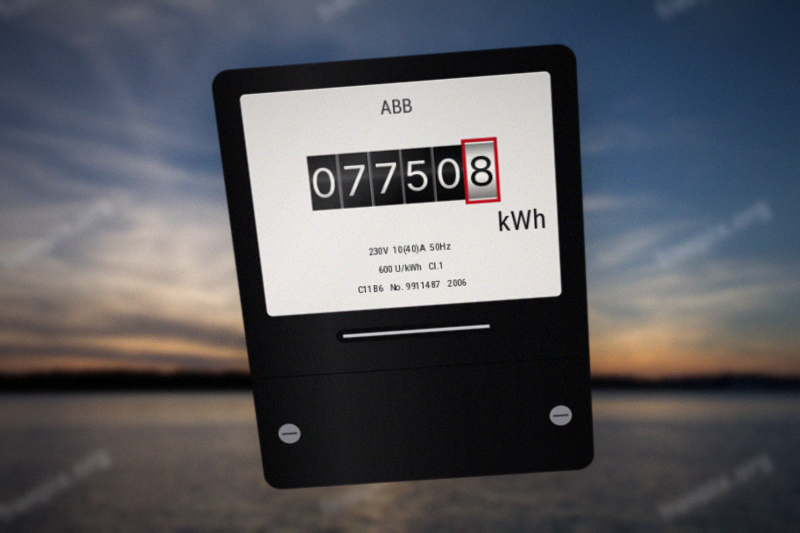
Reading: 7750.8; kWh
